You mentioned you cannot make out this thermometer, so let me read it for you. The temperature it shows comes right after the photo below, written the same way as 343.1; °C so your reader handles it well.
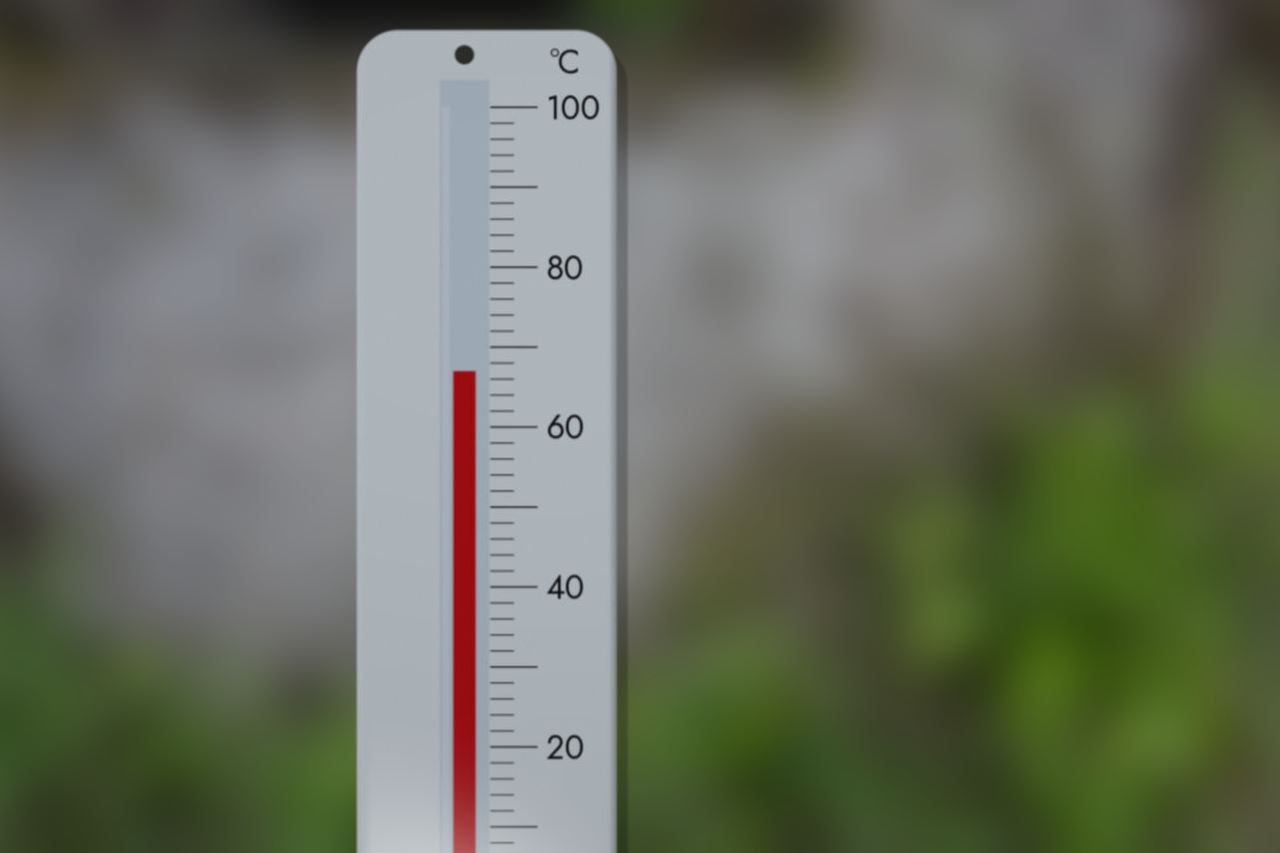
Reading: 67; °C
